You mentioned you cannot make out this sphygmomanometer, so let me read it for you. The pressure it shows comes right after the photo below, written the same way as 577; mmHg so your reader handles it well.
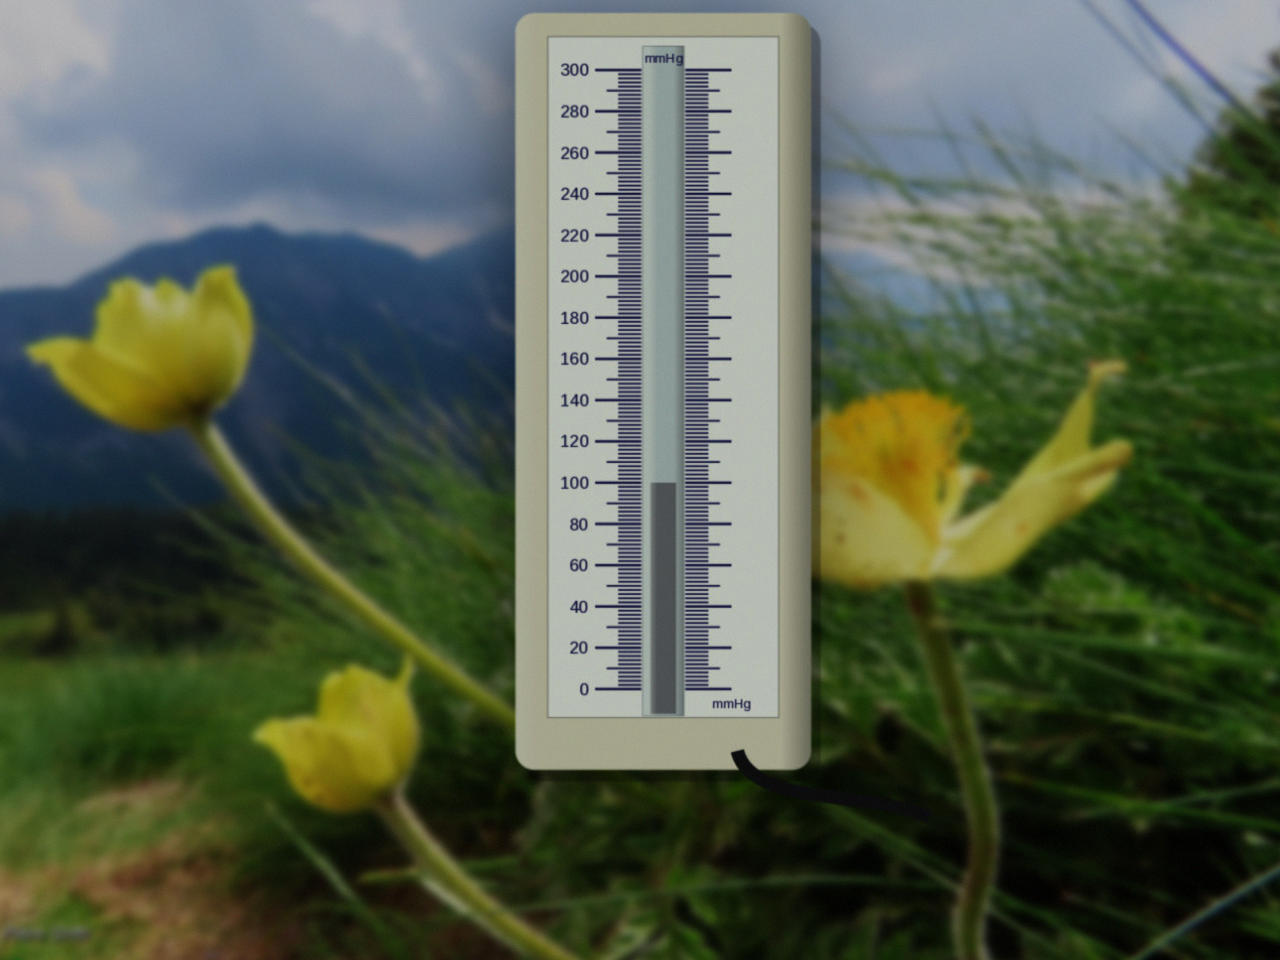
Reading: 100; mmHg
